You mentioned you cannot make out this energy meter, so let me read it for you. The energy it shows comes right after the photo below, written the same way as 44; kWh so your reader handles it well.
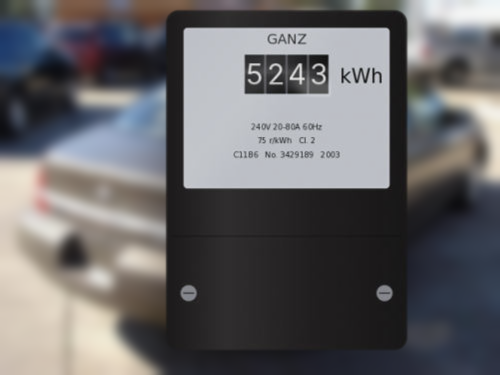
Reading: 5243; kWh
